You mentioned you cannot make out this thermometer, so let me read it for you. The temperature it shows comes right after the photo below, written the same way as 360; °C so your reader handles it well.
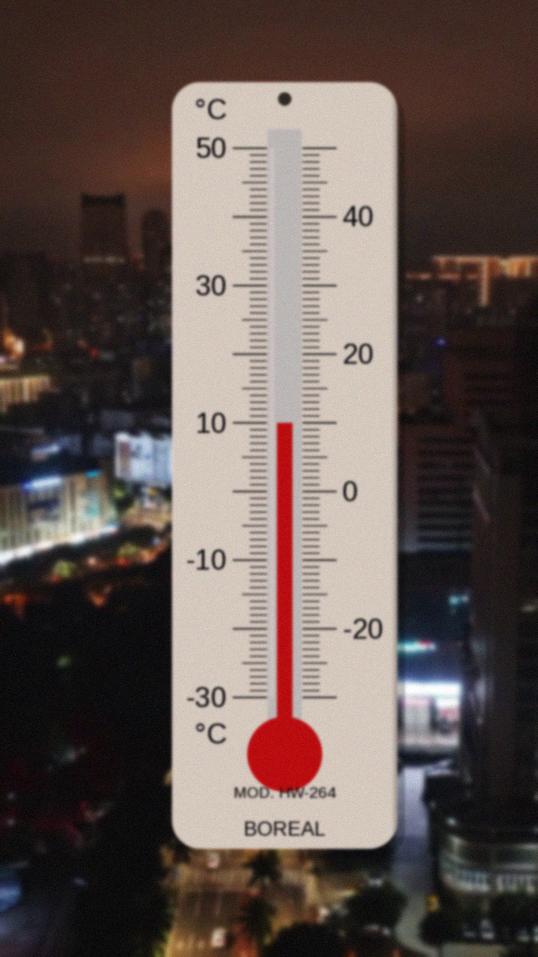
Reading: 10; °C
